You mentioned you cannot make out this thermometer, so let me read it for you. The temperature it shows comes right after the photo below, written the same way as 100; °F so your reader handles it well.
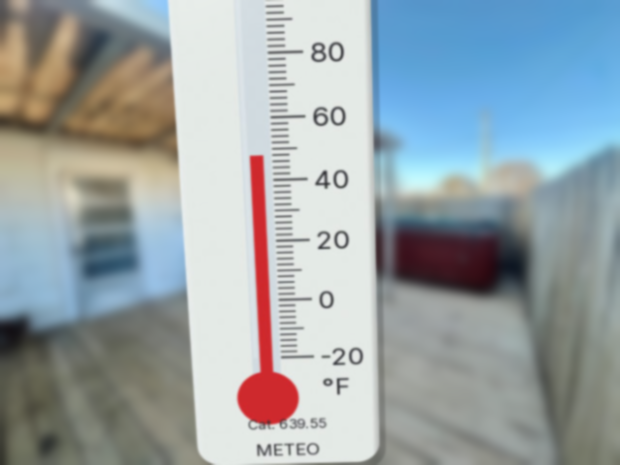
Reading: 48; °F
